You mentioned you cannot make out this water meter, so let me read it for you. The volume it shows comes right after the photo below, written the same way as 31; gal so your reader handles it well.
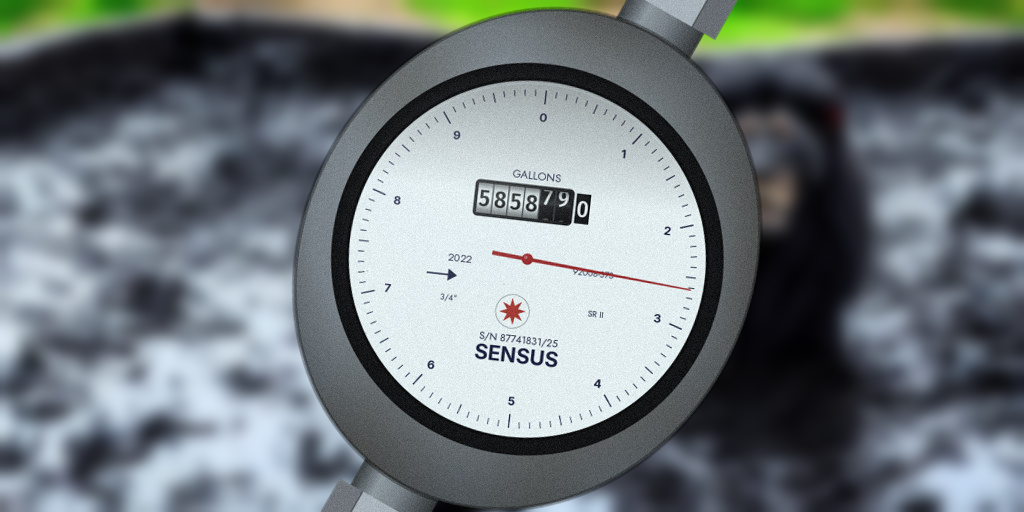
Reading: 5858792.6; gal
